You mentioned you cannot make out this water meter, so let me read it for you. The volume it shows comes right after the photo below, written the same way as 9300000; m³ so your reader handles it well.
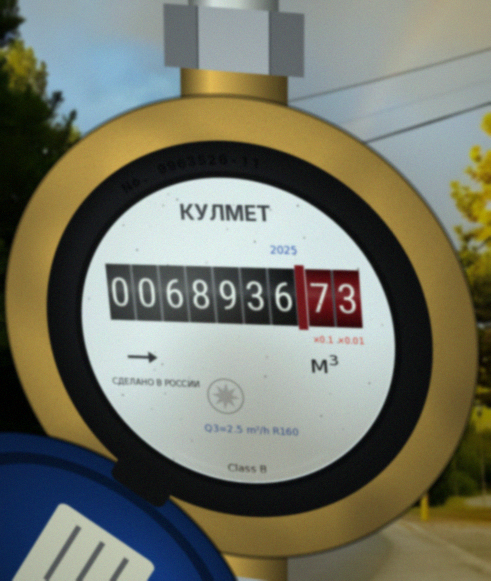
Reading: 68936.73; m³
